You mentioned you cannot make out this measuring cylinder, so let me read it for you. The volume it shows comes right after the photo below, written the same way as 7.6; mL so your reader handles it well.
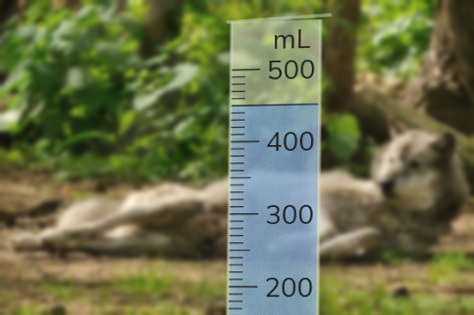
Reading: 450; mL
